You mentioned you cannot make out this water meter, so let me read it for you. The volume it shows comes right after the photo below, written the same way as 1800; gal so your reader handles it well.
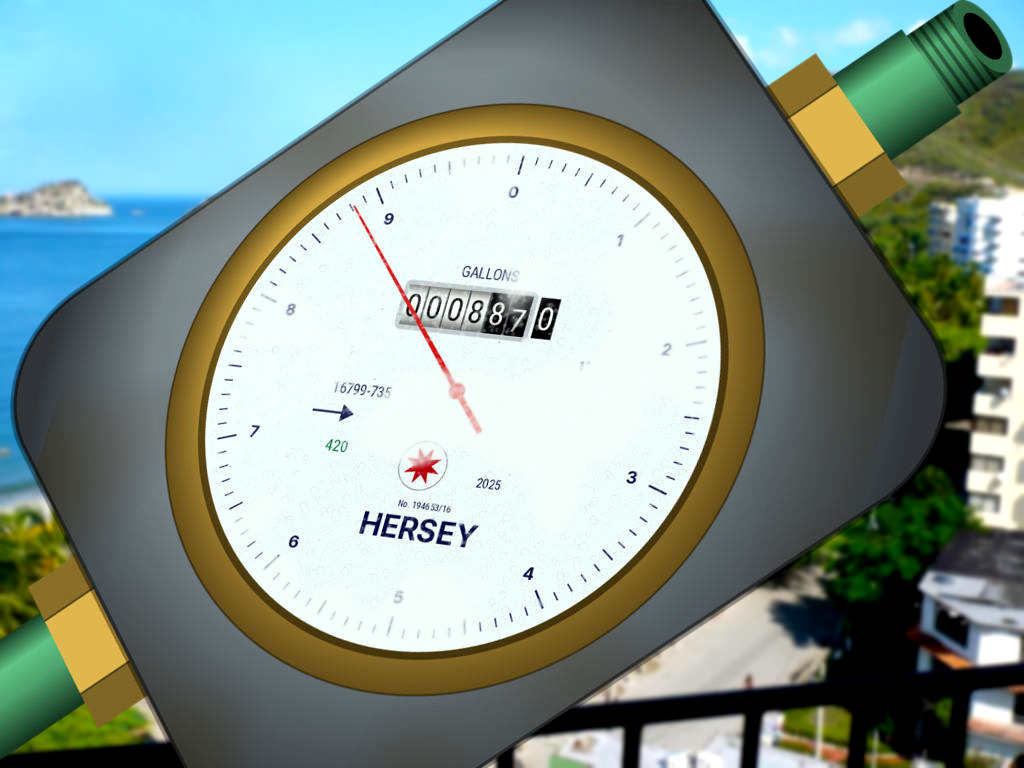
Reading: 8868.8; gal
